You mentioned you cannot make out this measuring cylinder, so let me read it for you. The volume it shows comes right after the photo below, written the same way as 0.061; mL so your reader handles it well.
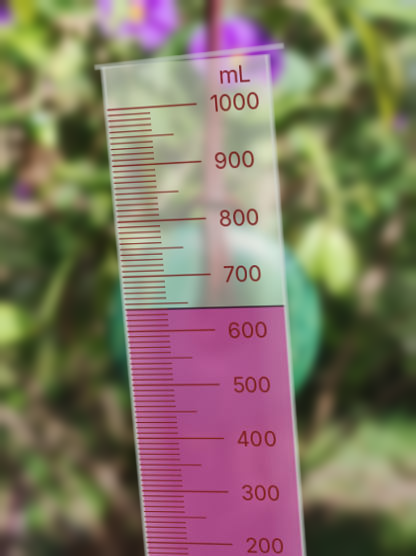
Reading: 640; mL
